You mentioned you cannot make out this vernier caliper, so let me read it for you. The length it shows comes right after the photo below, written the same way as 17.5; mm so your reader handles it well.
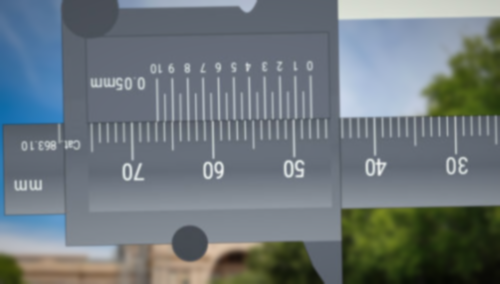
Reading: 47.8; mm
